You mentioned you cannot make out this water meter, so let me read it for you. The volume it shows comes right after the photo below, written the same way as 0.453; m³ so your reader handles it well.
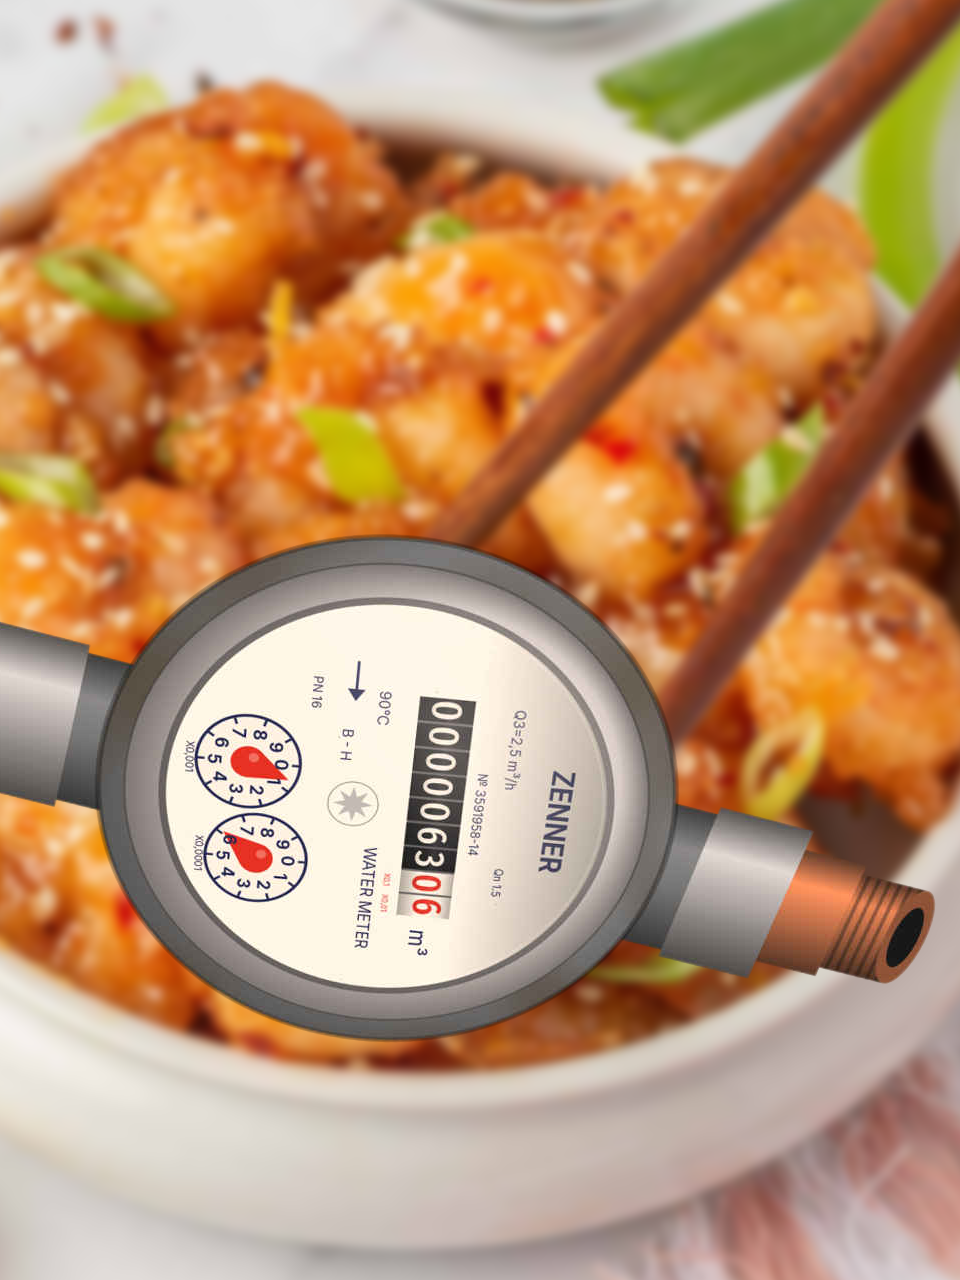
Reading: 63.0606; m³
